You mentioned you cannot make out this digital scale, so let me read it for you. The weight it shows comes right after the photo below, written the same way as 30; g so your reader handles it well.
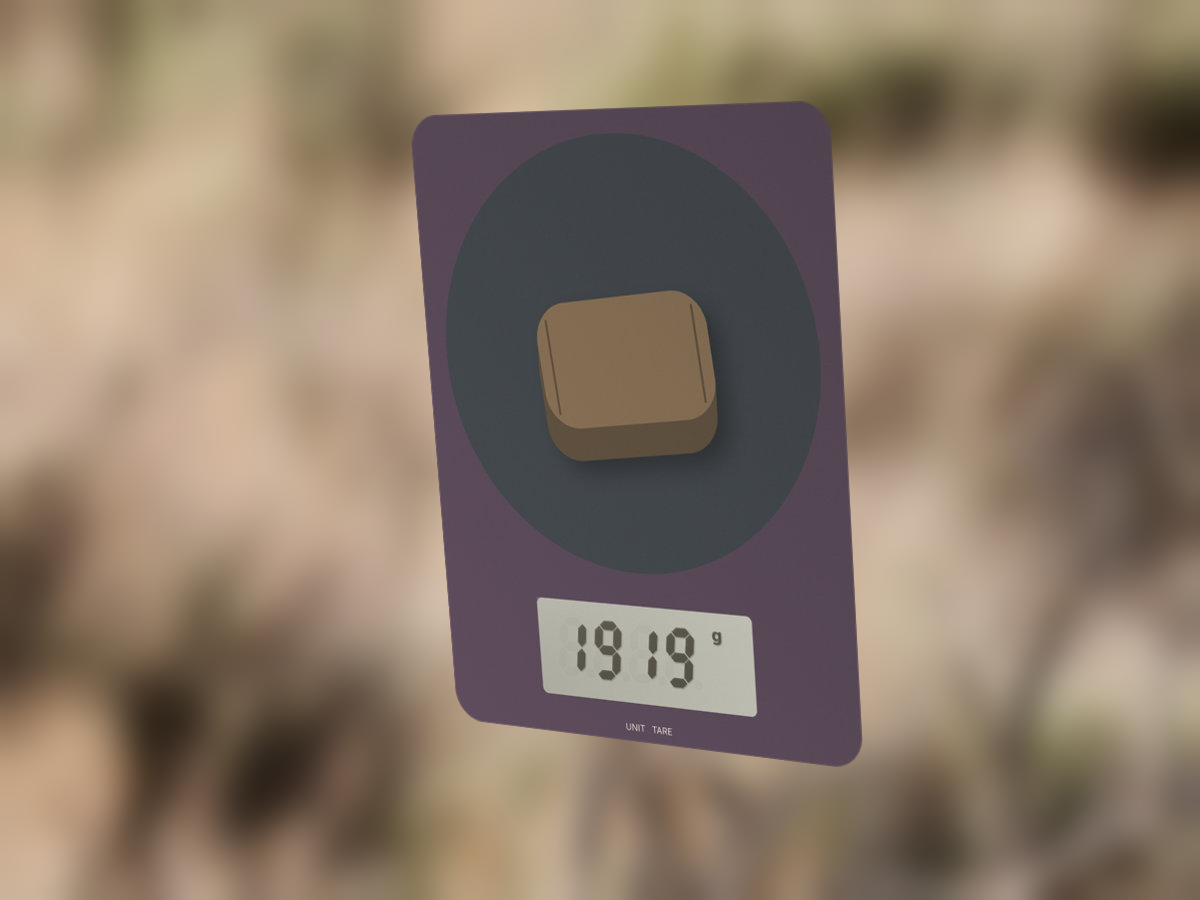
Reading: 1919; g
